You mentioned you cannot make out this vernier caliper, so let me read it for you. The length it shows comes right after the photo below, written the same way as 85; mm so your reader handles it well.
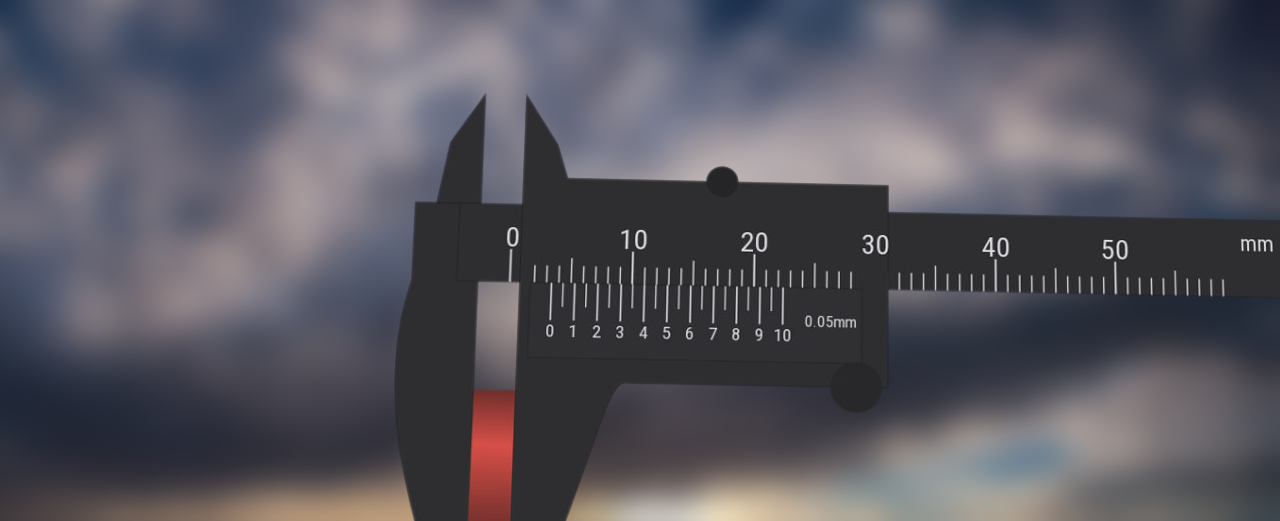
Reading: 3.4; mm
